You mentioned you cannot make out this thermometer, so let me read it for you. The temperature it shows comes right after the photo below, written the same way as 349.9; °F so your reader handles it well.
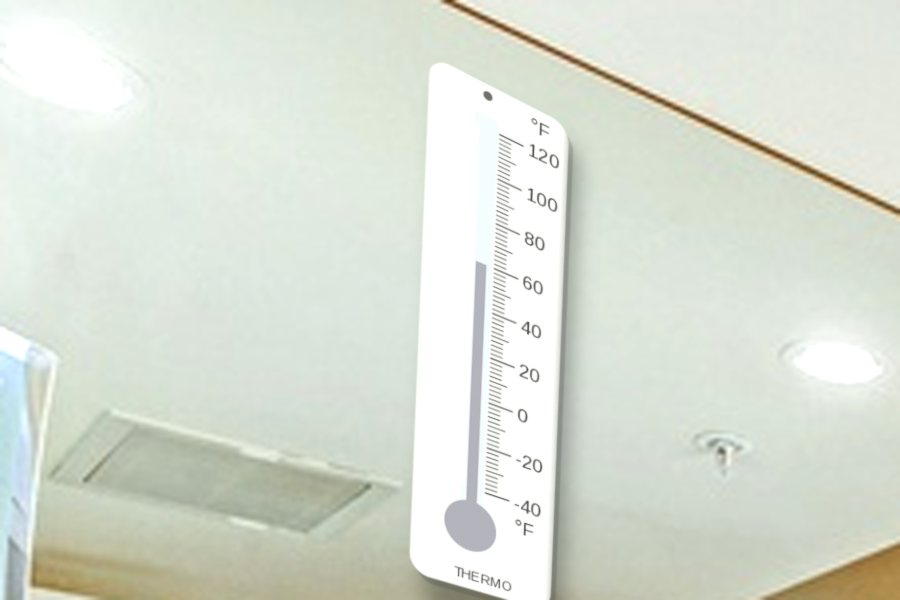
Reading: 60; °F
